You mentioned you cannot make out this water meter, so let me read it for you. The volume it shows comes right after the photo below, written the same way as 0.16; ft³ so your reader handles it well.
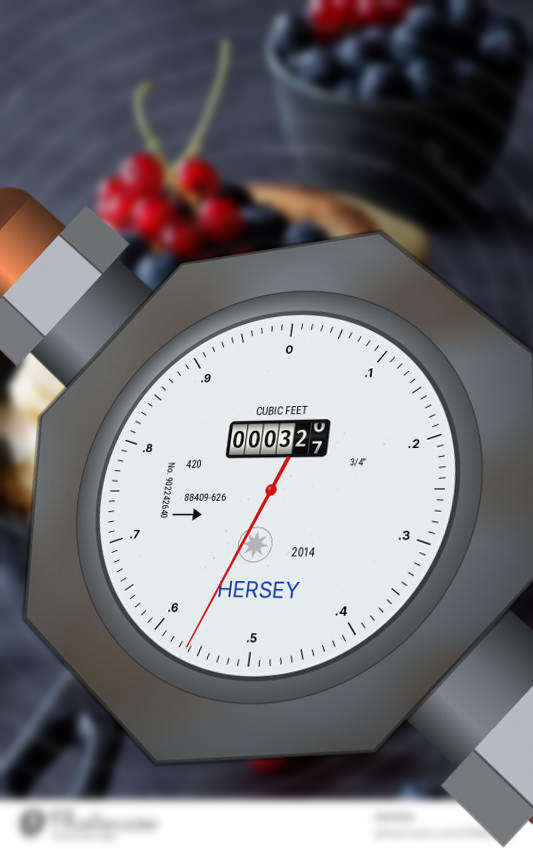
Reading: 326.56; ft³
